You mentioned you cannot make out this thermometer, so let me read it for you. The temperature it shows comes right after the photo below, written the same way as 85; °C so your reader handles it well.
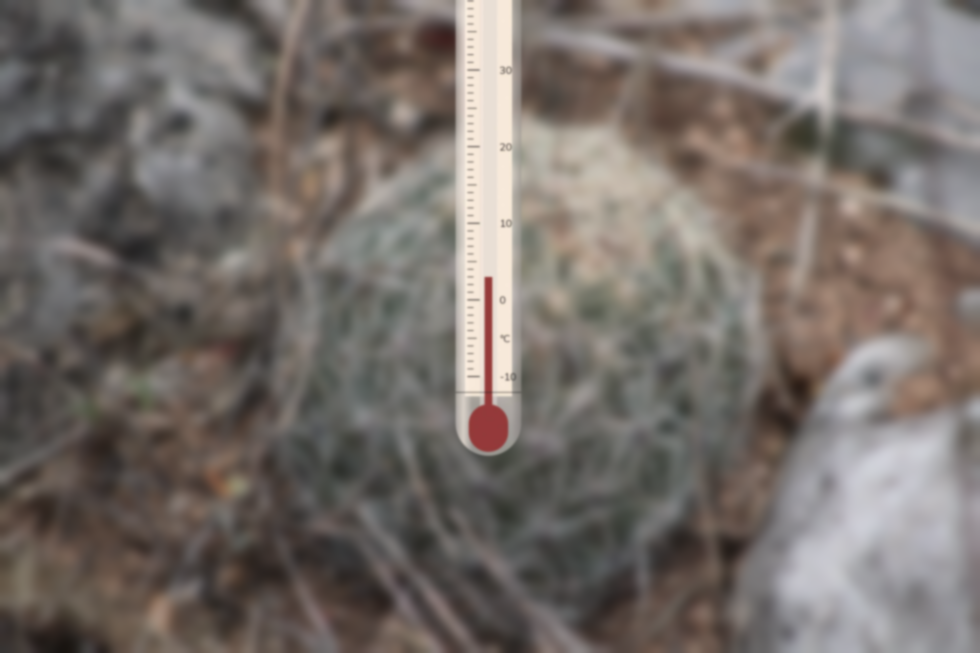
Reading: 3; °C
